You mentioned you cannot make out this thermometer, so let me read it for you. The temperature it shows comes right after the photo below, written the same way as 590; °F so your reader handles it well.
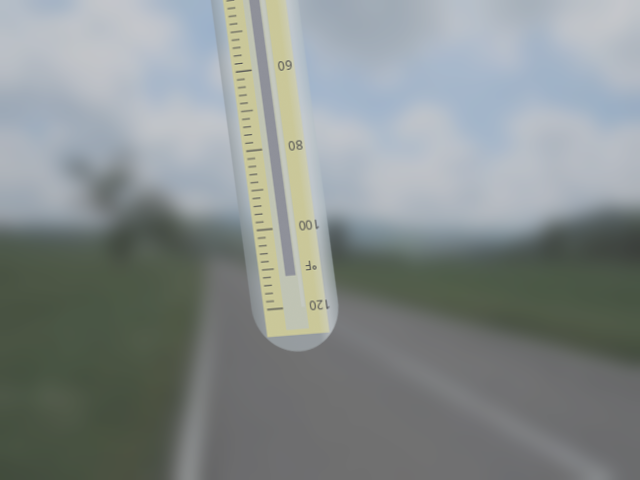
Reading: 112; °F
